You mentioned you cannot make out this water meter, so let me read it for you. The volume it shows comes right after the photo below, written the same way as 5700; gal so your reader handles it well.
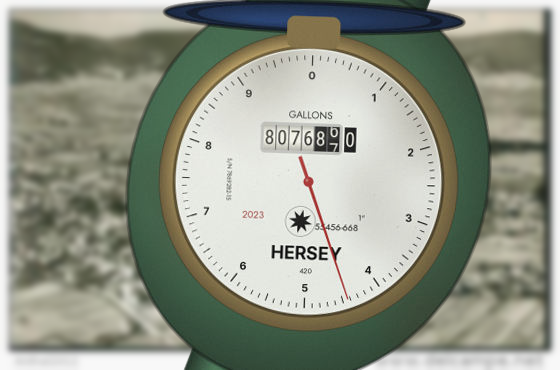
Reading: 8076864.4; gal
